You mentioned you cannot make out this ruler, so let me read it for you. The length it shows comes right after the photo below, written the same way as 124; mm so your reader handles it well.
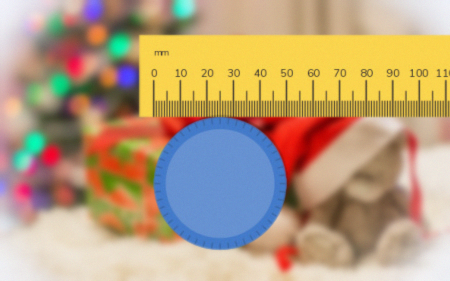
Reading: 50; mm
